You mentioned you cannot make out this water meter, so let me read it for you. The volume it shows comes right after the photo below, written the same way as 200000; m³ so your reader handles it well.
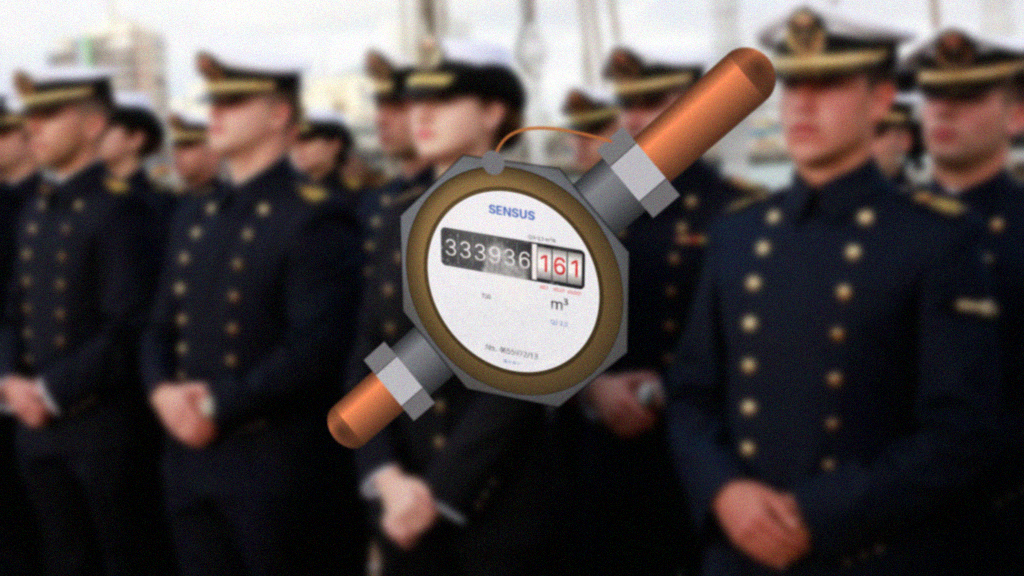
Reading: 333936.161; m³
